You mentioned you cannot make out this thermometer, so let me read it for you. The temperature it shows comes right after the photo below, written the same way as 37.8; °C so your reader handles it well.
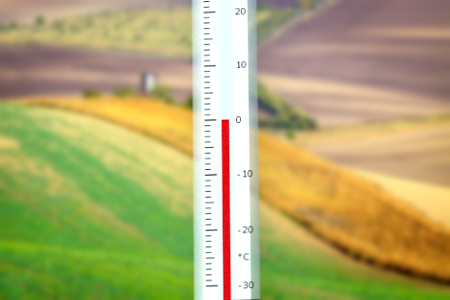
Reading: 0; °C
